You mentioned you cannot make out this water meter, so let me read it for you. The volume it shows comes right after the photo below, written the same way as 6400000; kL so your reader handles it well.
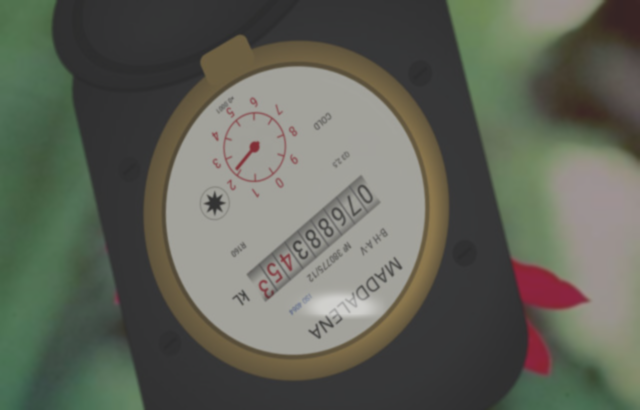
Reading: 76883.4532; kL
